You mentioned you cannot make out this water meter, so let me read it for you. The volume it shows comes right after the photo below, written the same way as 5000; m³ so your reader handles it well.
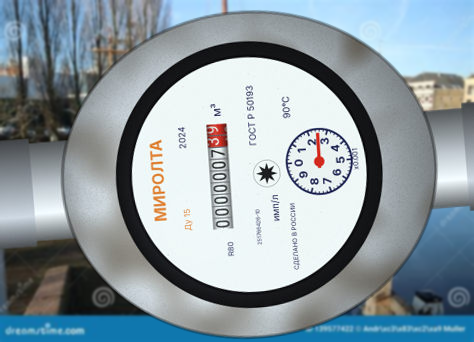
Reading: 7.392; m³
